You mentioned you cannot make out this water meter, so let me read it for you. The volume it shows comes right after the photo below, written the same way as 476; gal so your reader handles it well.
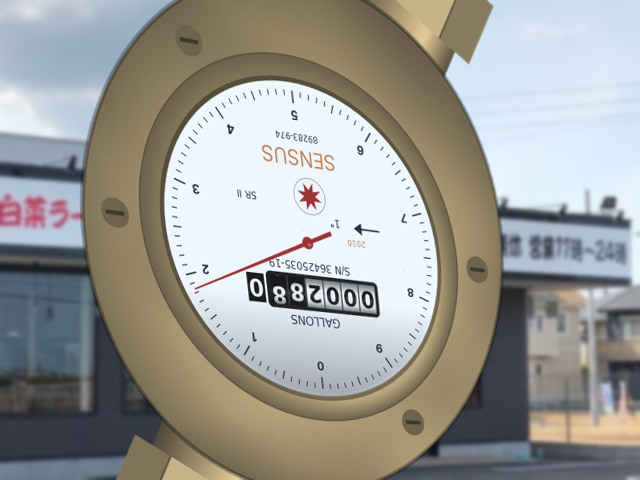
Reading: 2881.8; gal
